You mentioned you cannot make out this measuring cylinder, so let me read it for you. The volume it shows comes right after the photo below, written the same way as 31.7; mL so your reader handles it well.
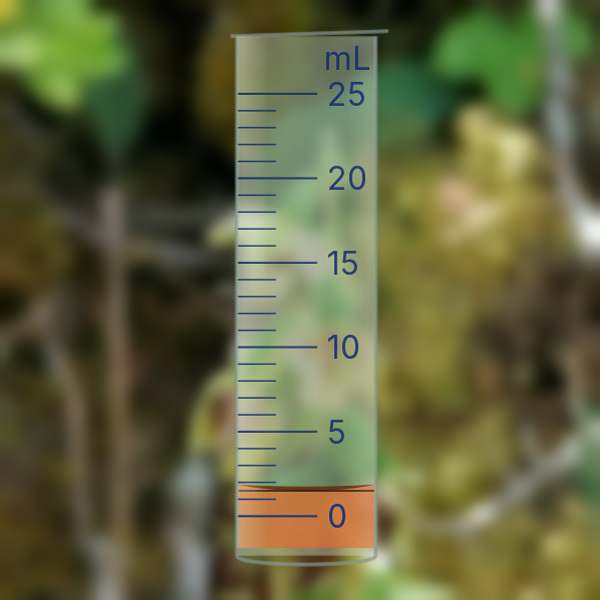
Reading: 1.5; mL
